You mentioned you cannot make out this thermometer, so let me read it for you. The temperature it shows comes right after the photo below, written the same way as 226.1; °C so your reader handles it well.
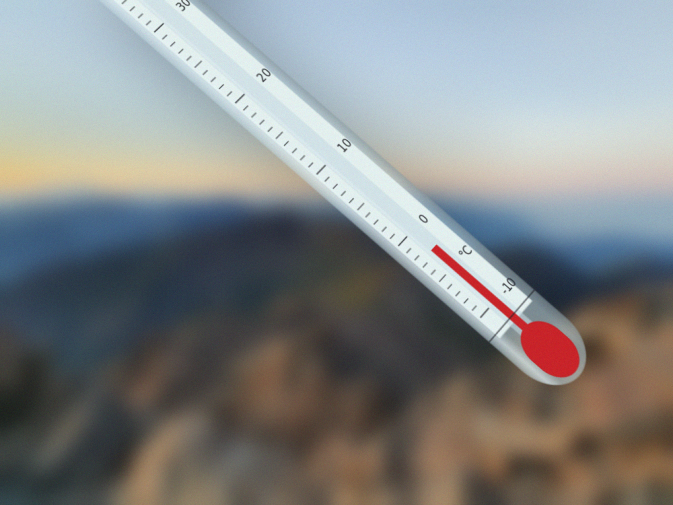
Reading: -2.5; °C
